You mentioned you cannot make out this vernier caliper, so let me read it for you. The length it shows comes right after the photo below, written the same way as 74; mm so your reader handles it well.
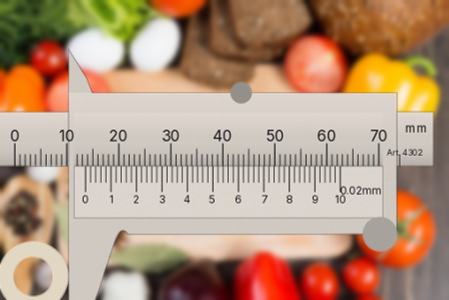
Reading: 13.6; mm
